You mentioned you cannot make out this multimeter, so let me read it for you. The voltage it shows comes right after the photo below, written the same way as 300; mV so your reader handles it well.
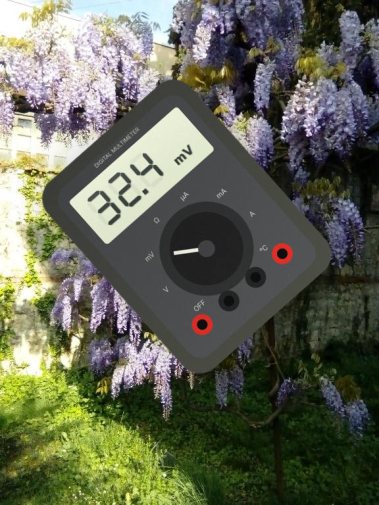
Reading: 32.4; mV
